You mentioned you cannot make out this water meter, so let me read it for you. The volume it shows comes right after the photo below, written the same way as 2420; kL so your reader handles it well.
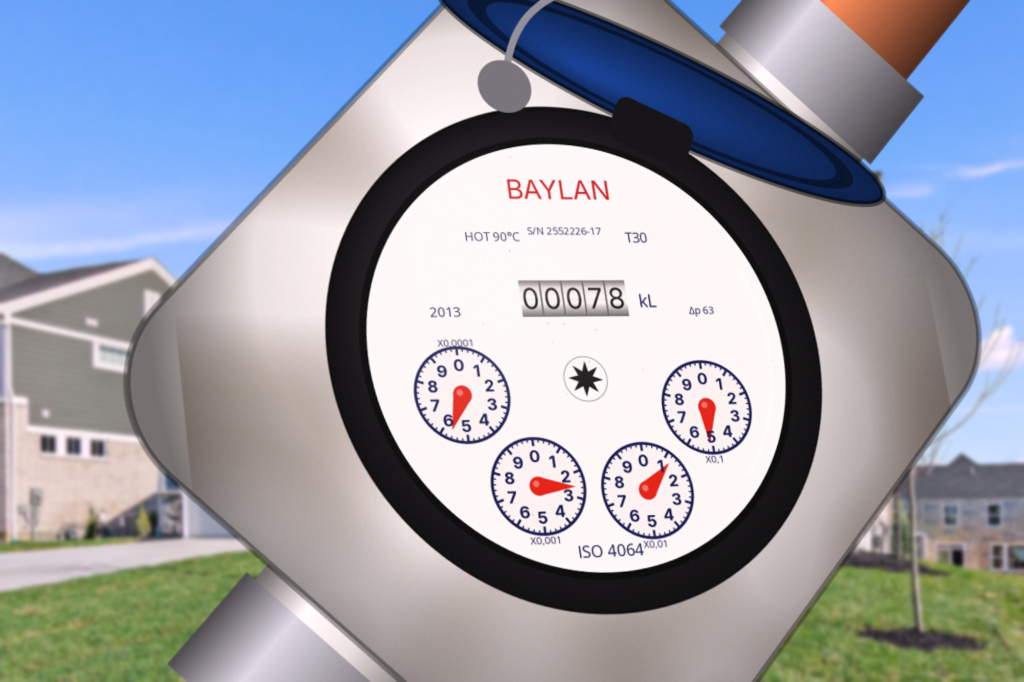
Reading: 78.5125; kL
